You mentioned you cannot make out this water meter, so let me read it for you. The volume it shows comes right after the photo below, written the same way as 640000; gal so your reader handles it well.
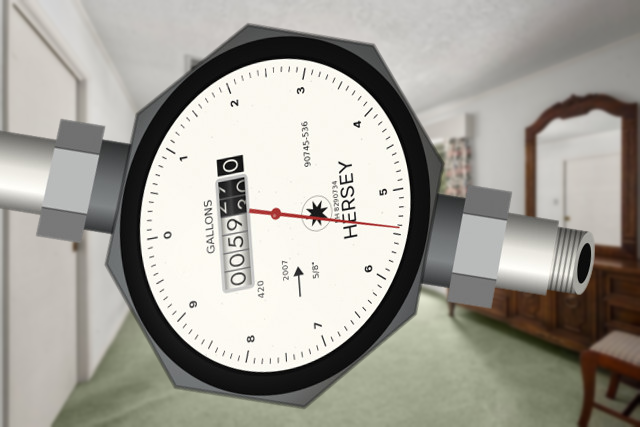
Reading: 59295.4; gal
